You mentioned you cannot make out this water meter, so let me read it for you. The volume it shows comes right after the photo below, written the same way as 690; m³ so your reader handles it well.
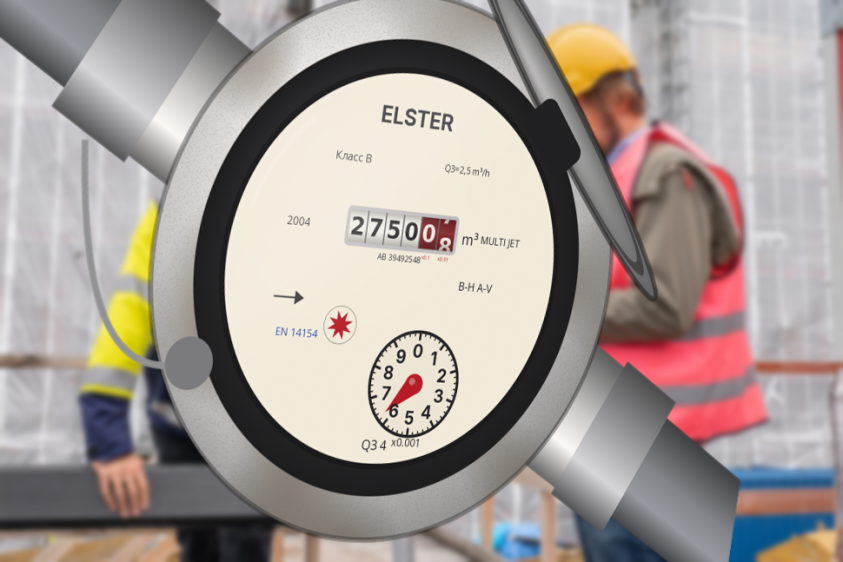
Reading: 2750.076; m³
